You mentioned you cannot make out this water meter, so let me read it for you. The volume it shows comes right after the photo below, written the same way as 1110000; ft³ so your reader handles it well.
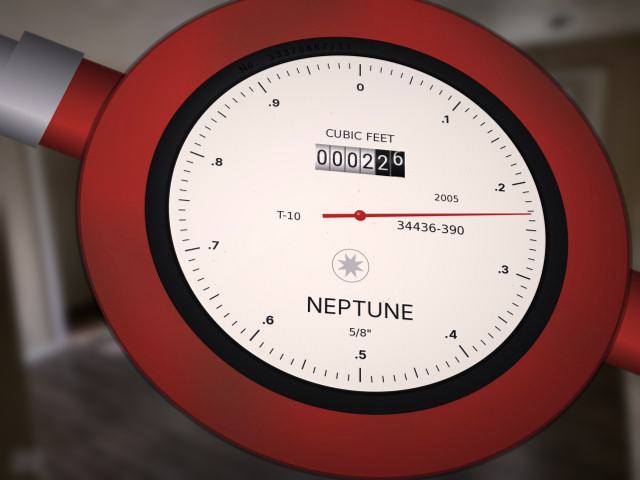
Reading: 226.23; ft³
